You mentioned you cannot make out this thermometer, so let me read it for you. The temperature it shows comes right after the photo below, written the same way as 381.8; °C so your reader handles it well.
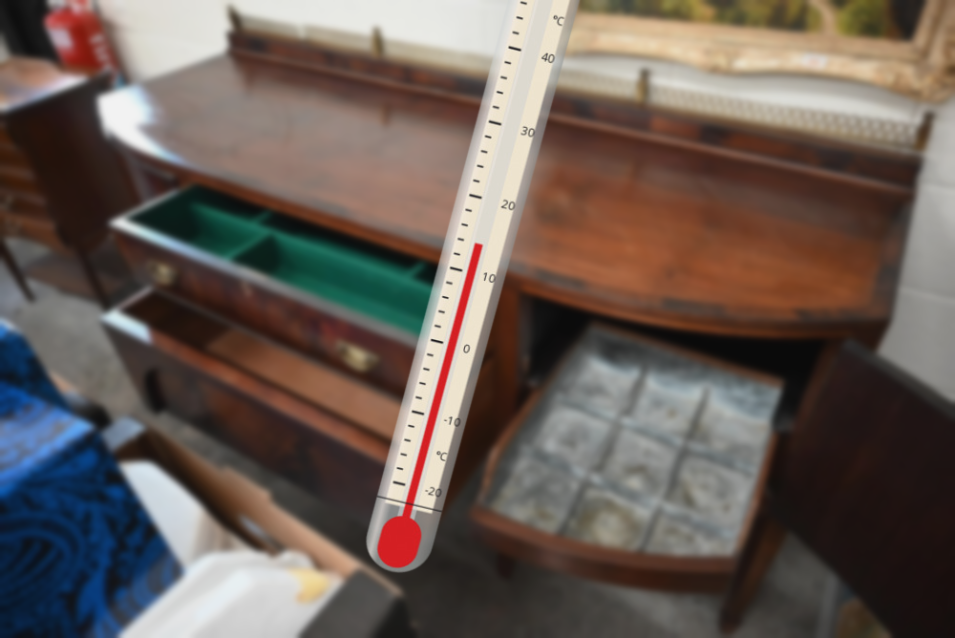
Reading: 14; °C
